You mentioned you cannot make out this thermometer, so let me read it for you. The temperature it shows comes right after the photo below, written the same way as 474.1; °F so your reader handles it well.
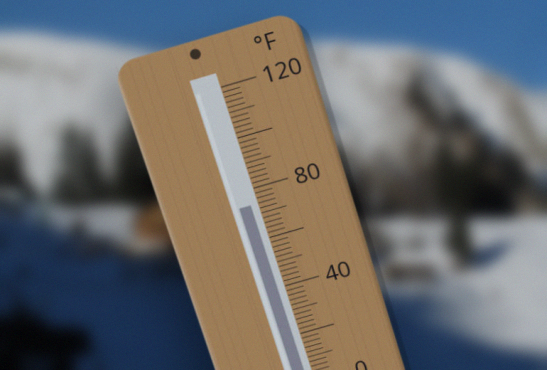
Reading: 74; °F
